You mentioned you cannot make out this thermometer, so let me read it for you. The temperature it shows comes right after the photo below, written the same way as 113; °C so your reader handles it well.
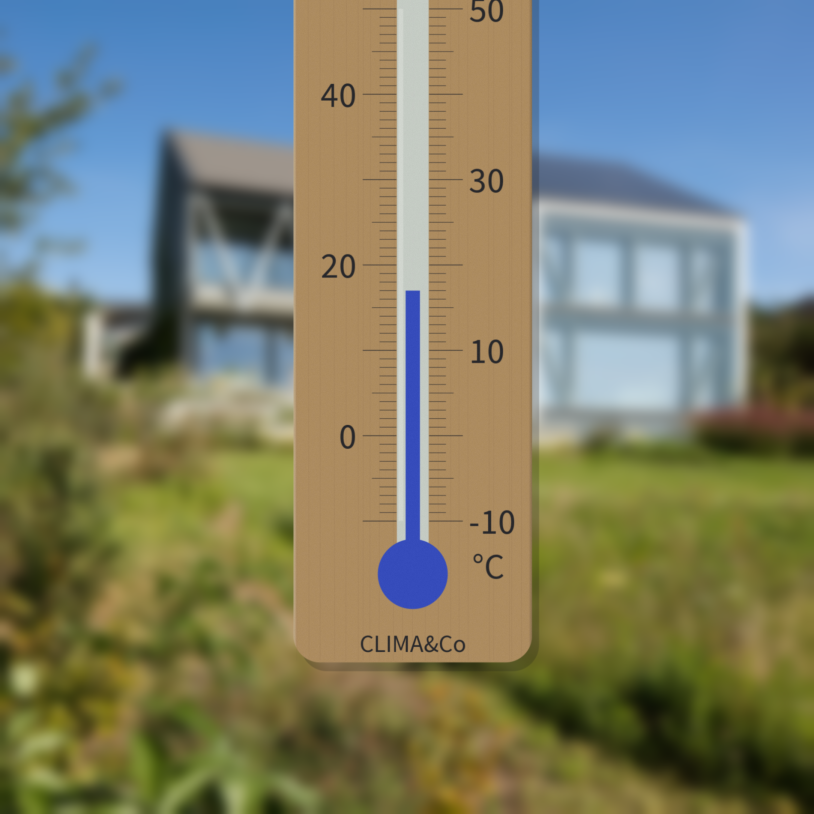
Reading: 17; °C
